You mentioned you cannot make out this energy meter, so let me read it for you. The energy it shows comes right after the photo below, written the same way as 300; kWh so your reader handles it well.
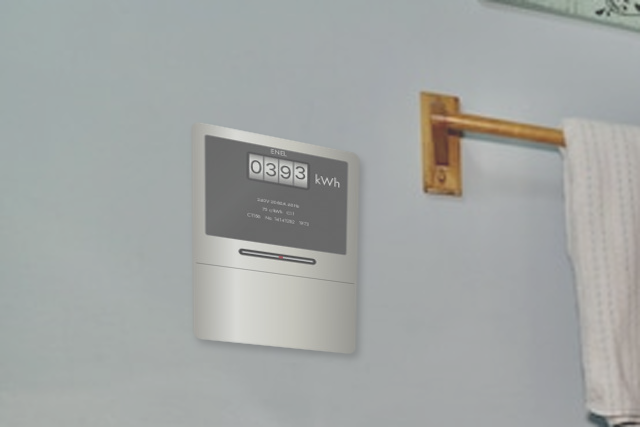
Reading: 393; kWh
